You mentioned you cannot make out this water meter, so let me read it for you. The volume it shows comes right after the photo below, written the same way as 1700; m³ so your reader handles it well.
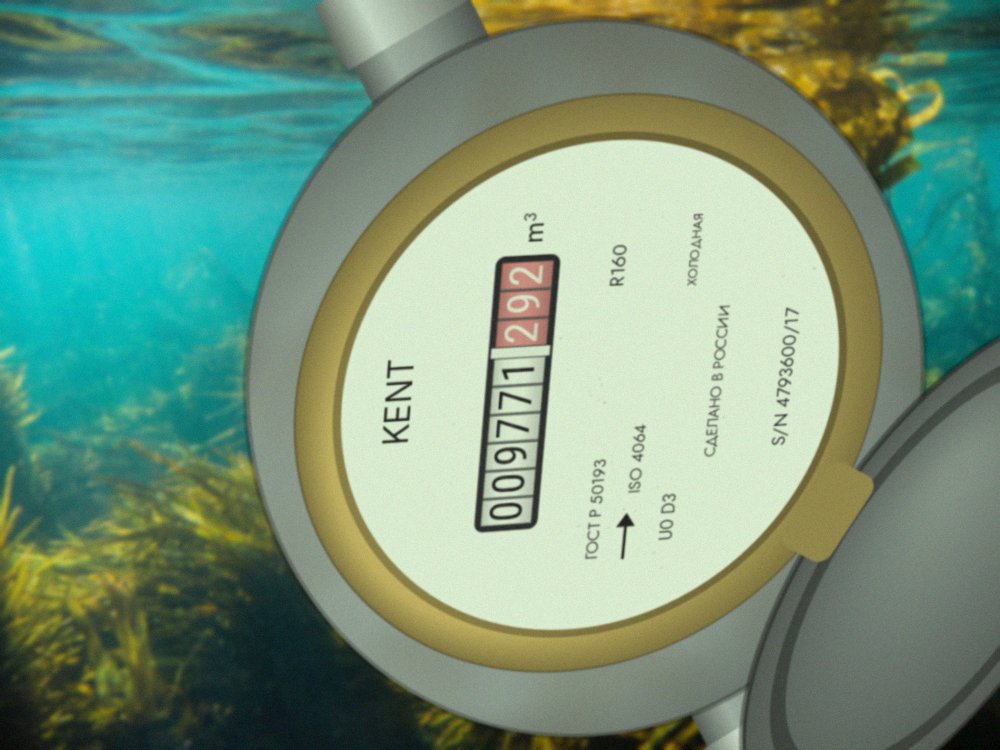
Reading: 9771.292; m³
